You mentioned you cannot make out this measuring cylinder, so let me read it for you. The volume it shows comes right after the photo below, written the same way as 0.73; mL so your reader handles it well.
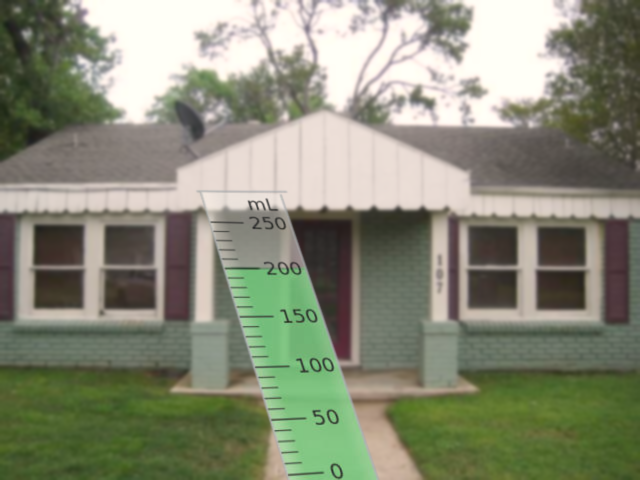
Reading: 200; mL
